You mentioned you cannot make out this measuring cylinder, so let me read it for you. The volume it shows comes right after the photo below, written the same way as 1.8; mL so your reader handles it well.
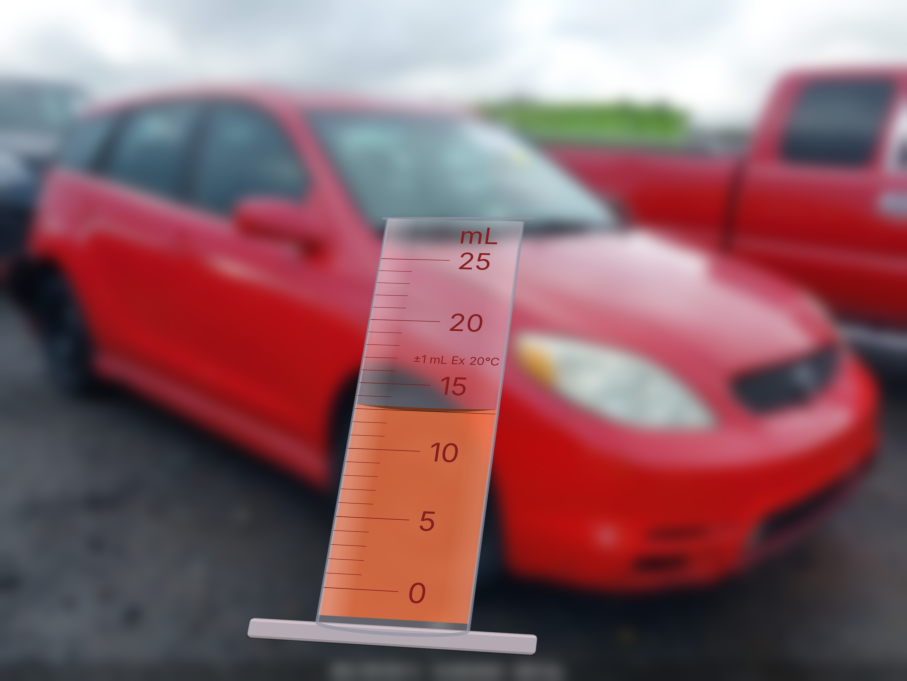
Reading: 13; mL
